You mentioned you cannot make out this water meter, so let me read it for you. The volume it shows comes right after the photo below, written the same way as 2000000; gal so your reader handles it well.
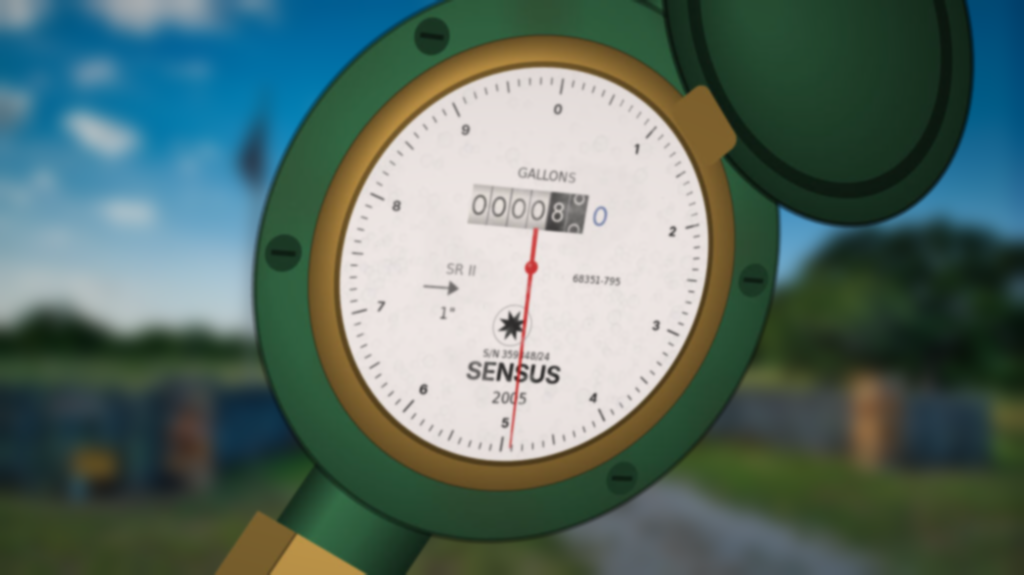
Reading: 884.9; gal
